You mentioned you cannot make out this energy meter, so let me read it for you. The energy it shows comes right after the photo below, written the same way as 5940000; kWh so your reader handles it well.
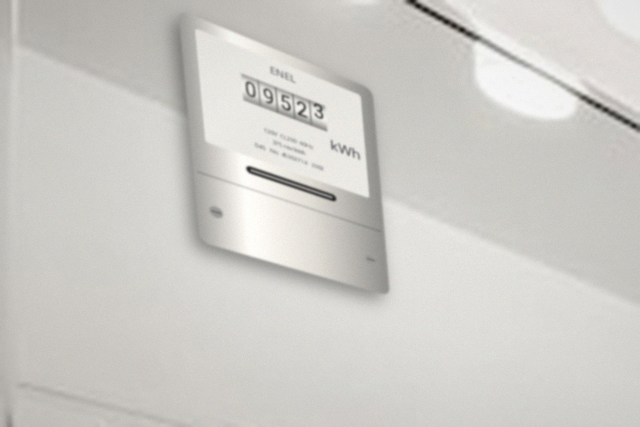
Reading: 9523; kWh
